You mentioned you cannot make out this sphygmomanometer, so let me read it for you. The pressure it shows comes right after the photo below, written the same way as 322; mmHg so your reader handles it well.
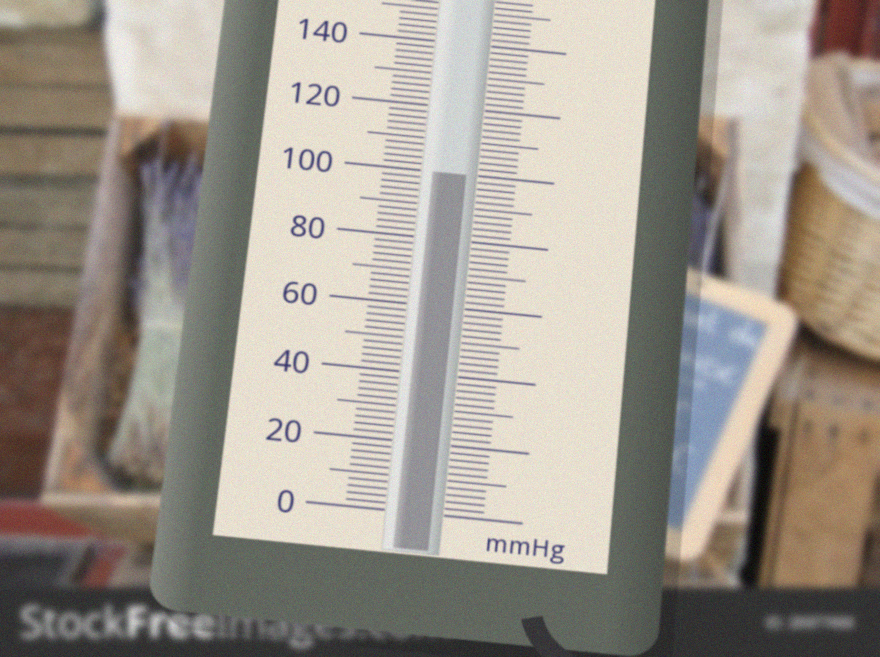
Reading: 100; mmHg
